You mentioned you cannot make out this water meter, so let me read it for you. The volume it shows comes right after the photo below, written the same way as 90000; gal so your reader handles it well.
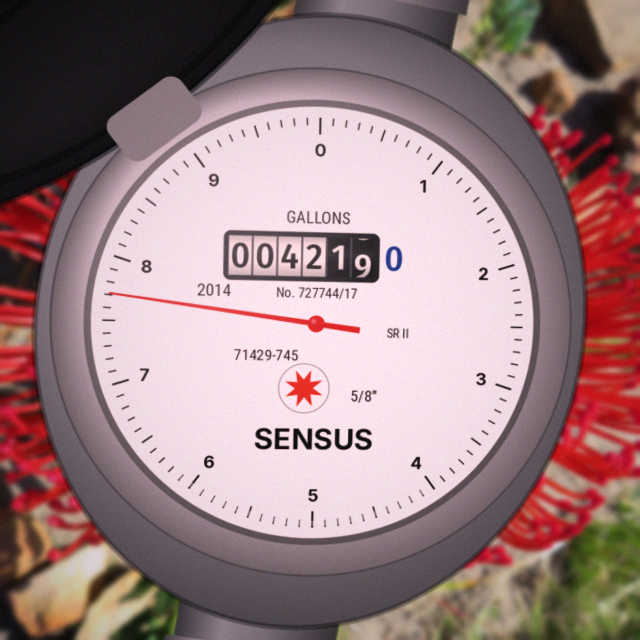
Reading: 42187.7; gal
